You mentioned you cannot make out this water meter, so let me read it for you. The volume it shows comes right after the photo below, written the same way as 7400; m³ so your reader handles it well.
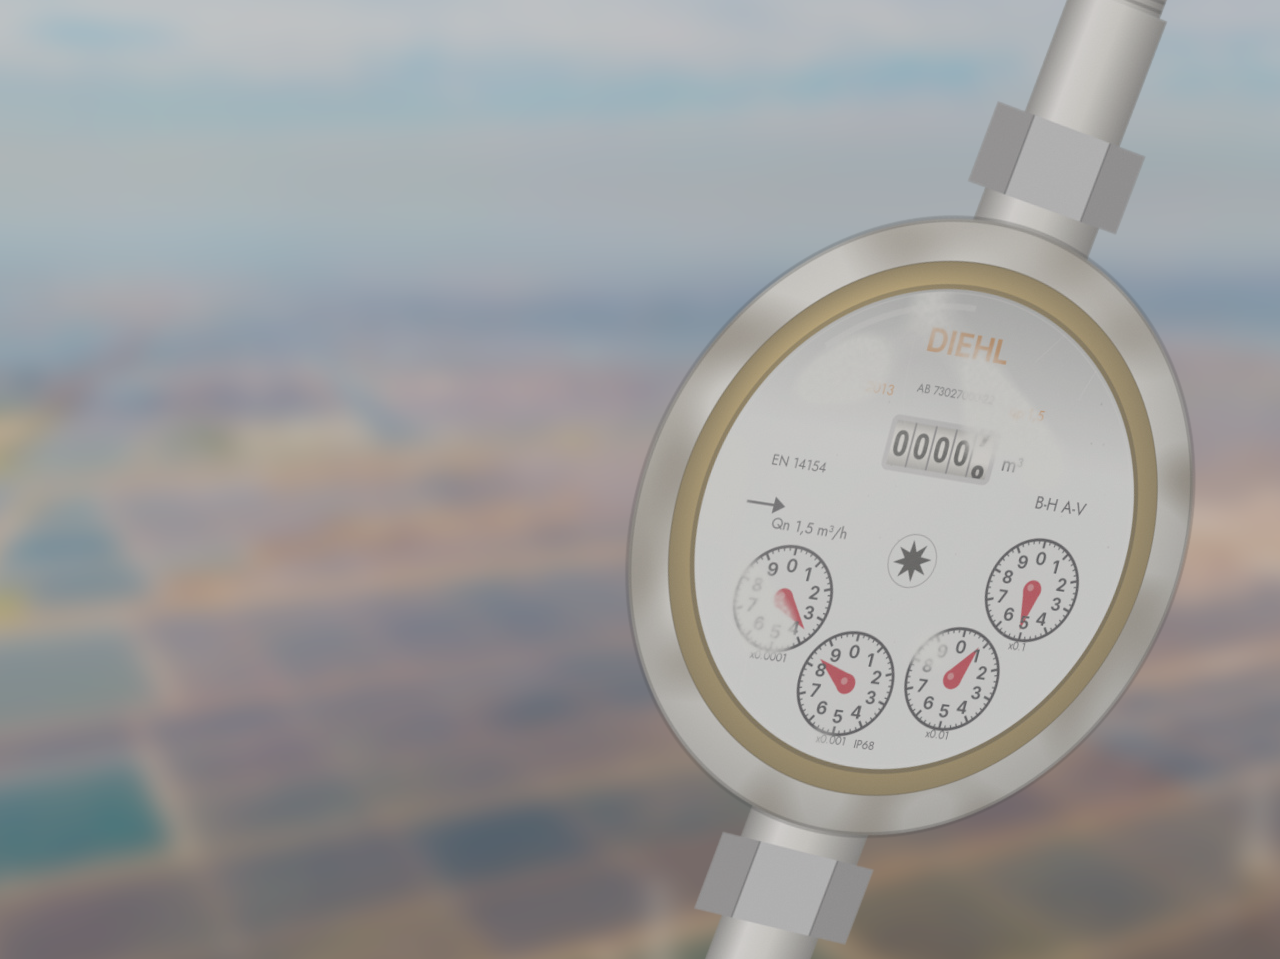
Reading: 7.5083; m³
